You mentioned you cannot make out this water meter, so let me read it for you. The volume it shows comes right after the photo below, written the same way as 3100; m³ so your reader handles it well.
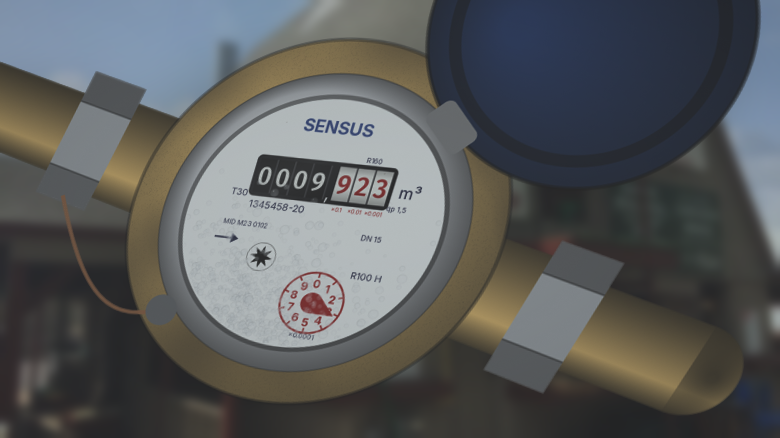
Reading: 9.9233; m³
